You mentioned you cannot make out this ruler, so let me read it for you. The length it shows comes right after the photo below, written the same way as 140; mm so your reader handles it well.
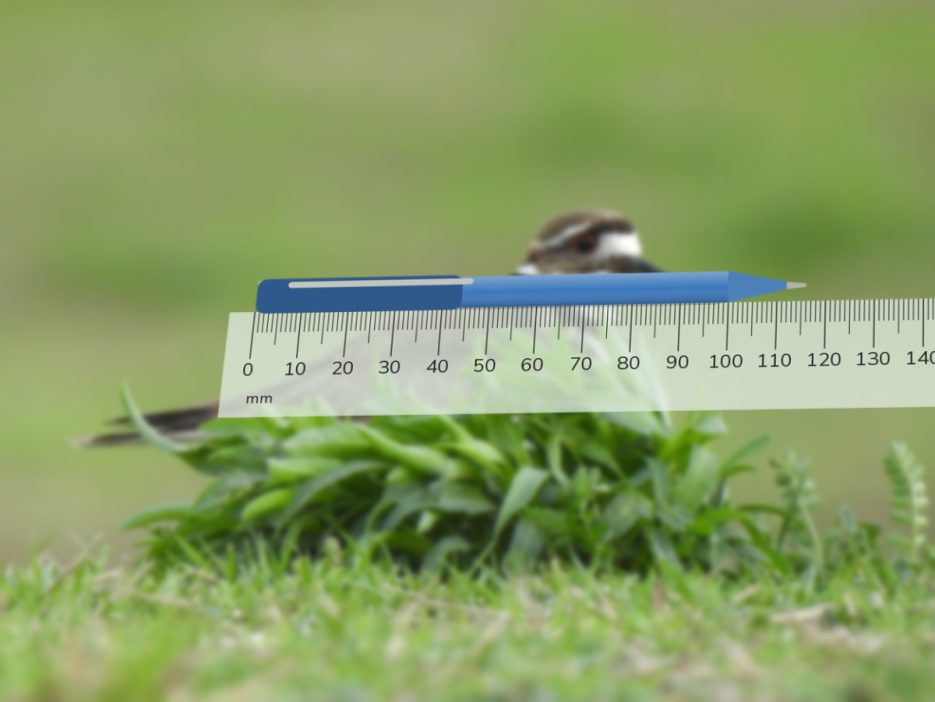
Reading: 116; mm
